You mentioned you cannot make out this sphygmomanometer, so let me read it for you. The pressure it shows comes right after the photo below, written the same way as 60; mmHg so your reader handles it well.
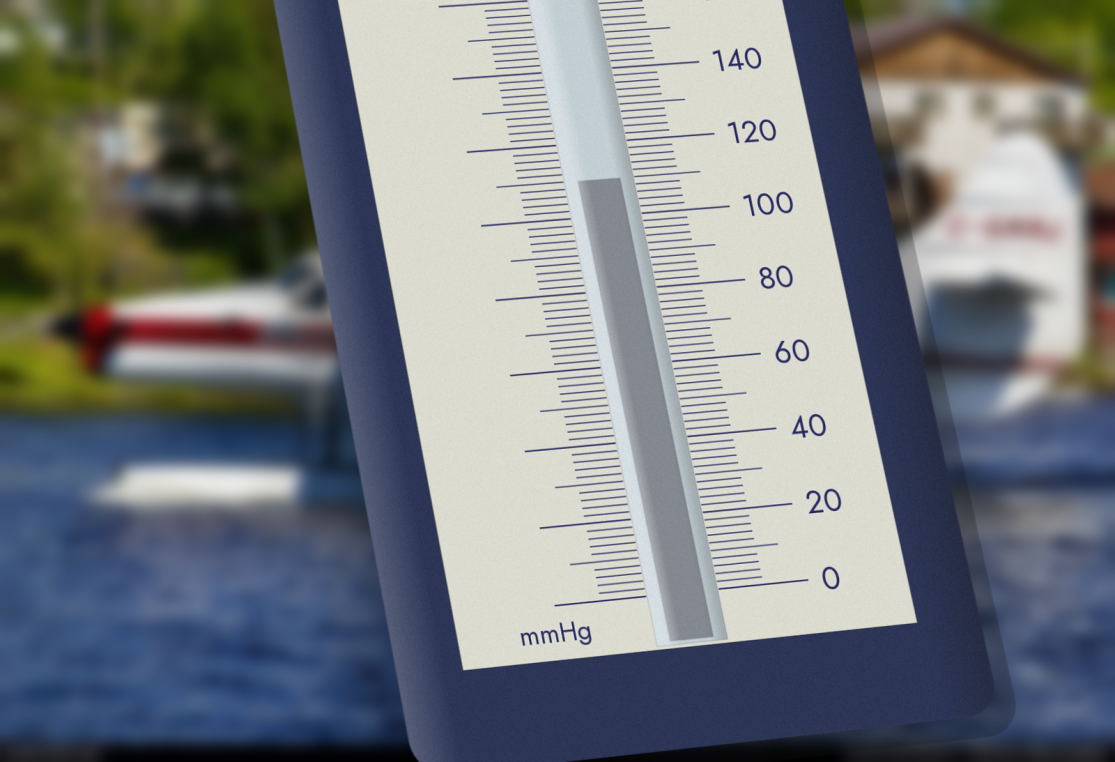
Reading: 110; mmHg
